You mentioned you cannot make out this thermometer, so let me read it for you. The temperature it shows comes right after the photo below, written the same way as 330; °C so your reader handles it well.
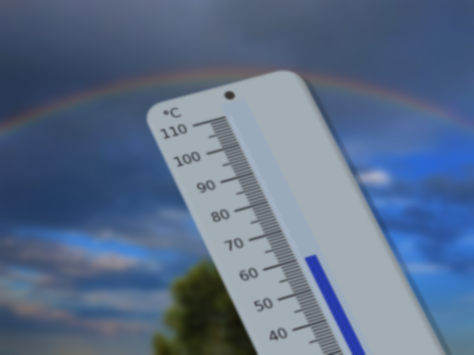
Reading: 60; °C
